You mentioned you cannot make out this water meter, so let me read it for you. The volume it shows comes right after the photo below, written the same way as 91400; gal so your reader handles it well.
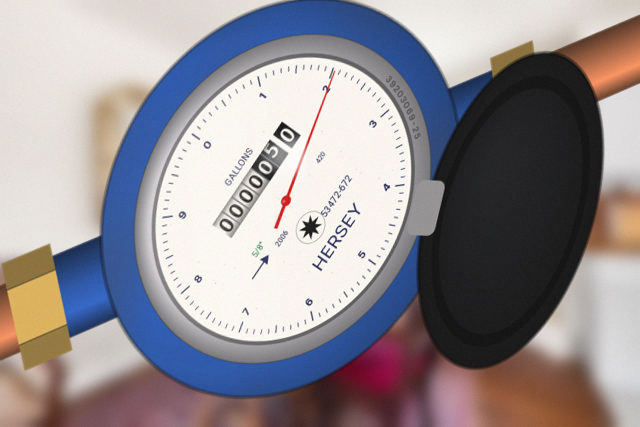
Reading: 52.0; gal
